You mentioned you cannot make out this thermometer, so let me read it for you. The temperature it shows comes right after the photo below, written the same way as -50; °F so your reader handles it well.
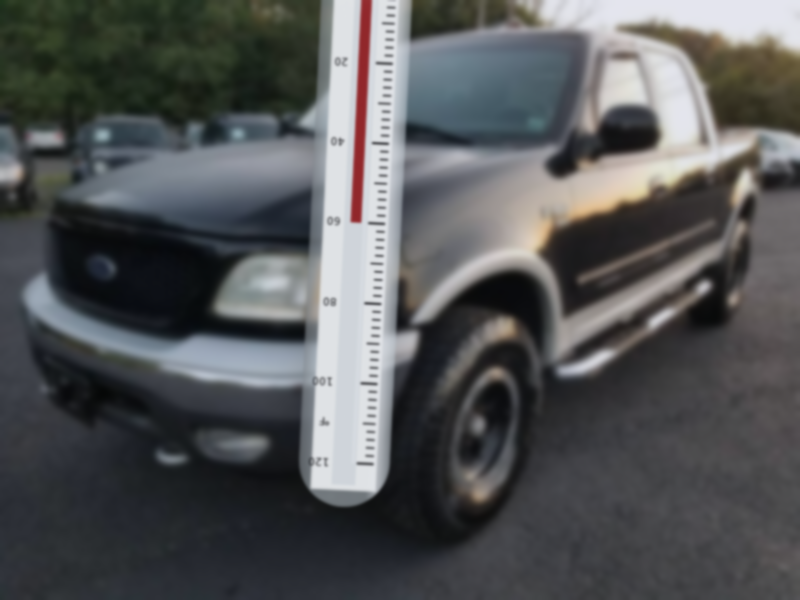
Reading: 60; °F
